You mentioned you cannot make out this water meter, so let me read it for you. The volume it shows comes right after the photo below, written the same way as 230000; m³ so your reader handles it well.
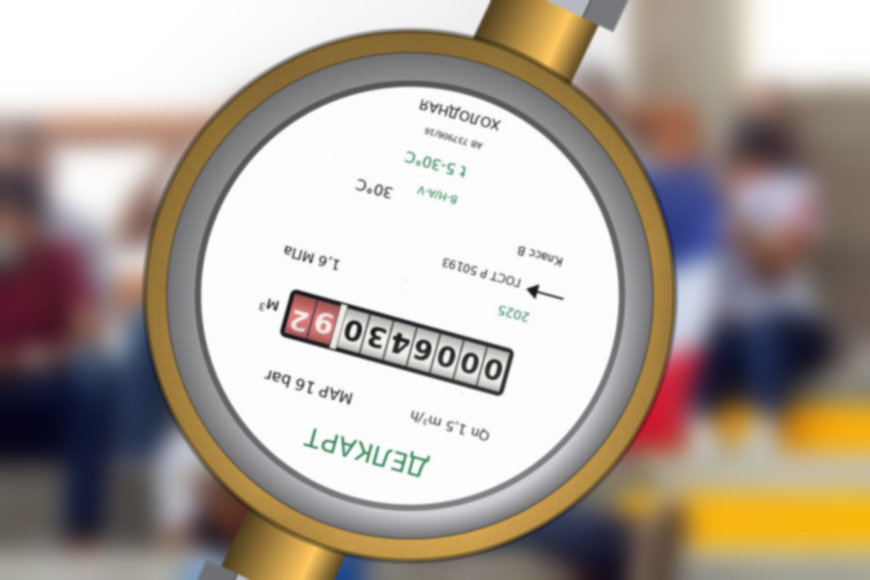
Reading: 6430.92; m³
